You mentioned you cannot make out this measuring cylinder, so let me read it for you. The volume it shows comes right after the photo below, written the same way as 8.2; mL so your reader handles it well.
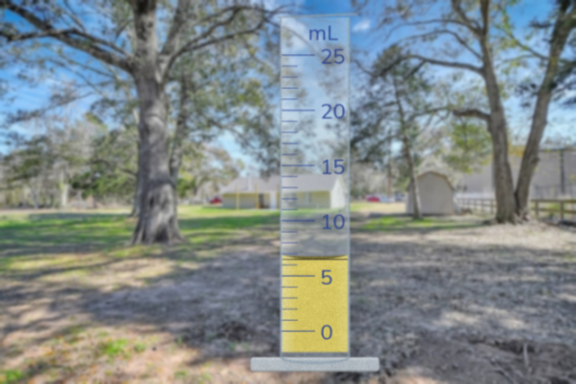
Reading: 6.5; mL
